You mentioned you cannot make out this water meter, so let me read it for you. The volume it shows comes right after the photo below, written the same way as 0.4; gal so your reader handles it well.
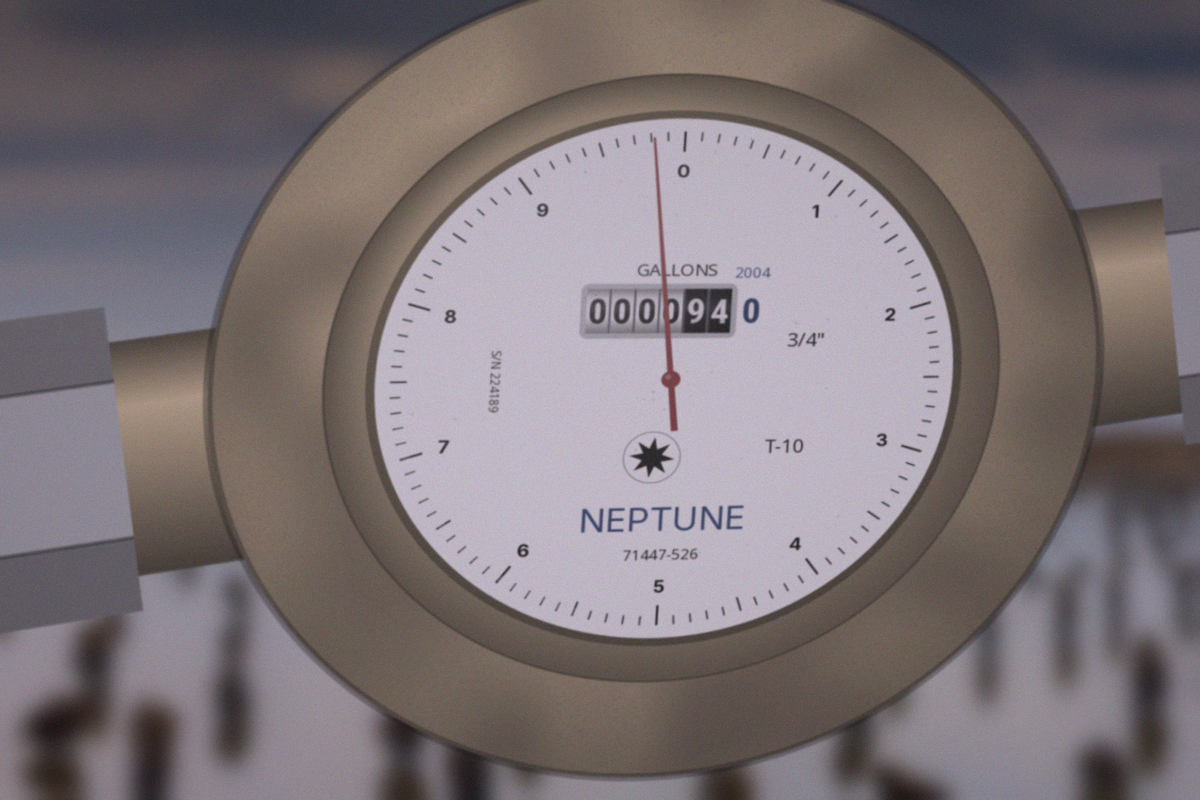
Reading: 939.8; gal
